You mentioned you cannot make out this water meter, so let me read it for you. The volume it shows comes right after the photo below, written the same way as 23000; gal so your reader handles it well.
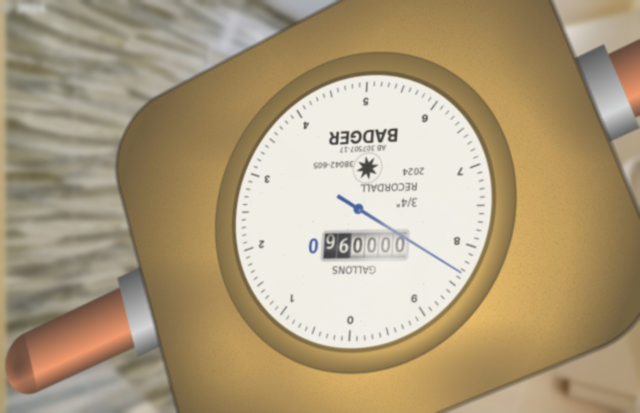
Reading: 958.3; gal
